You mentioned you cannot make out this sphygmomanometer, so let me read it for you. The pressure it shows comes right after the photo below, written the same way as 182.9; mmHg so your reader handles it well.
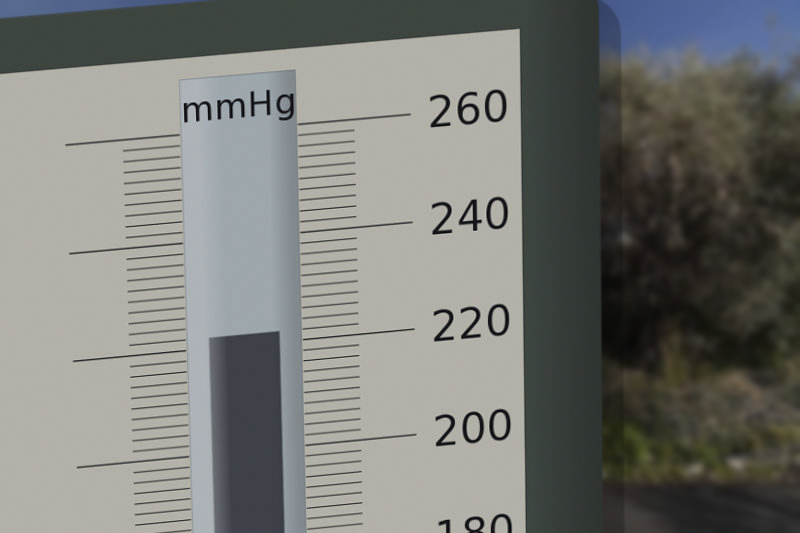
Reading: 222; mmHg
